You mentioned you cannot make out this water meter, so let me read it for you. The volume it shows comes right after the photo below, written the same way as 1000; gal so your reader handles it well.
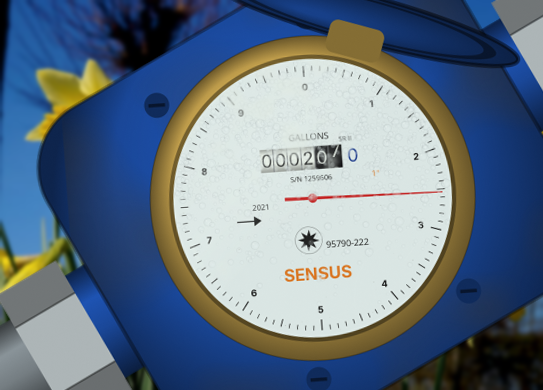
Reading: 2072.5; gal
